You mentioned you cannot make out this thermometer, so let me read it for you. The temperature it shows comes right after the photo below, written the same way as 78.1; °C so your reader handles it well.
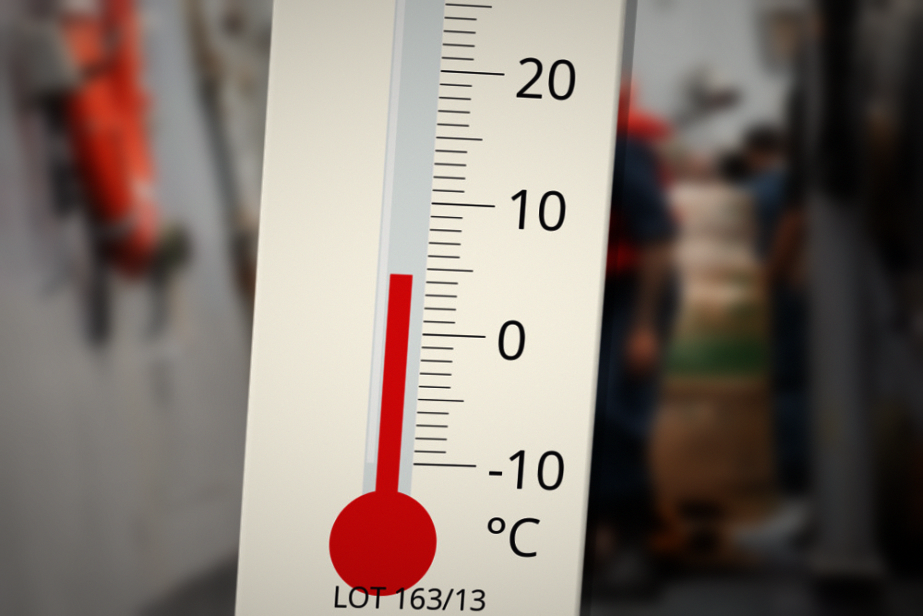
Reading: 4.5; °C
